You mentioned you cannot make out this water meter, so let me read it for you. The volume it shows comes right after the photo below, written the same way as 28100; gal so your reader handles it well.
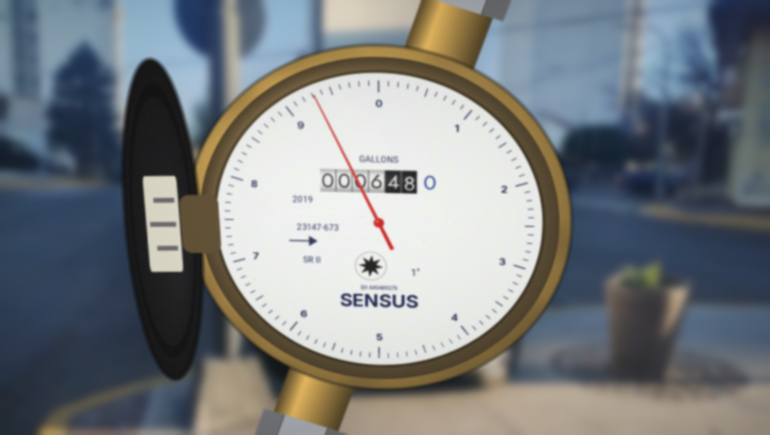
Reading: 6479.3; gal
